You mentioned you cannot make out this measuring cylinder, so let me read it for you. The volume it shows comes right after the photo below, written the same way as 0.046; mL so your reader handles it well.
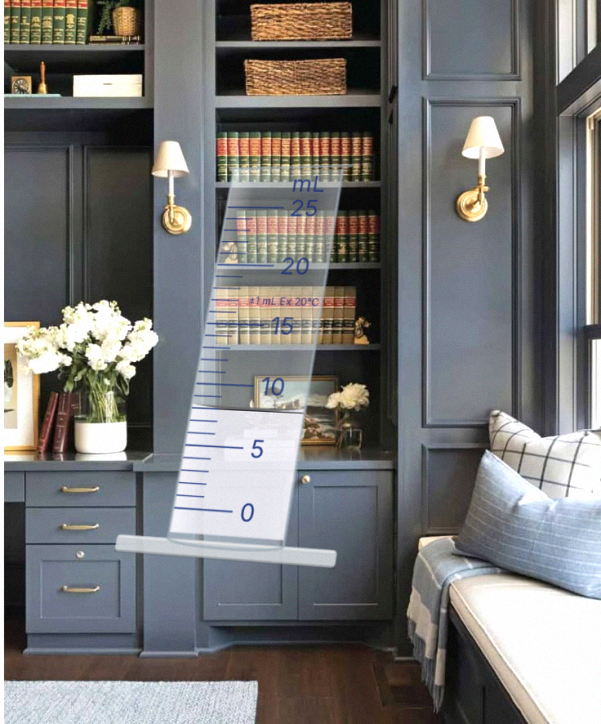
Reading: 8; mL
